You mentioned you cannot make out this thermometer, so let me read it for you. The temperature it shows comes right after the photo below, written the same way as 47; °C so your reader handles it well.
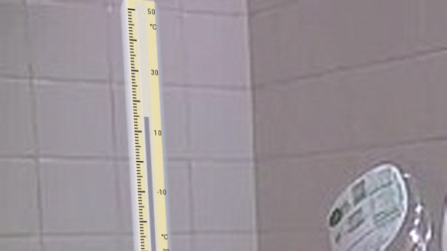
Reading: 15; °C
